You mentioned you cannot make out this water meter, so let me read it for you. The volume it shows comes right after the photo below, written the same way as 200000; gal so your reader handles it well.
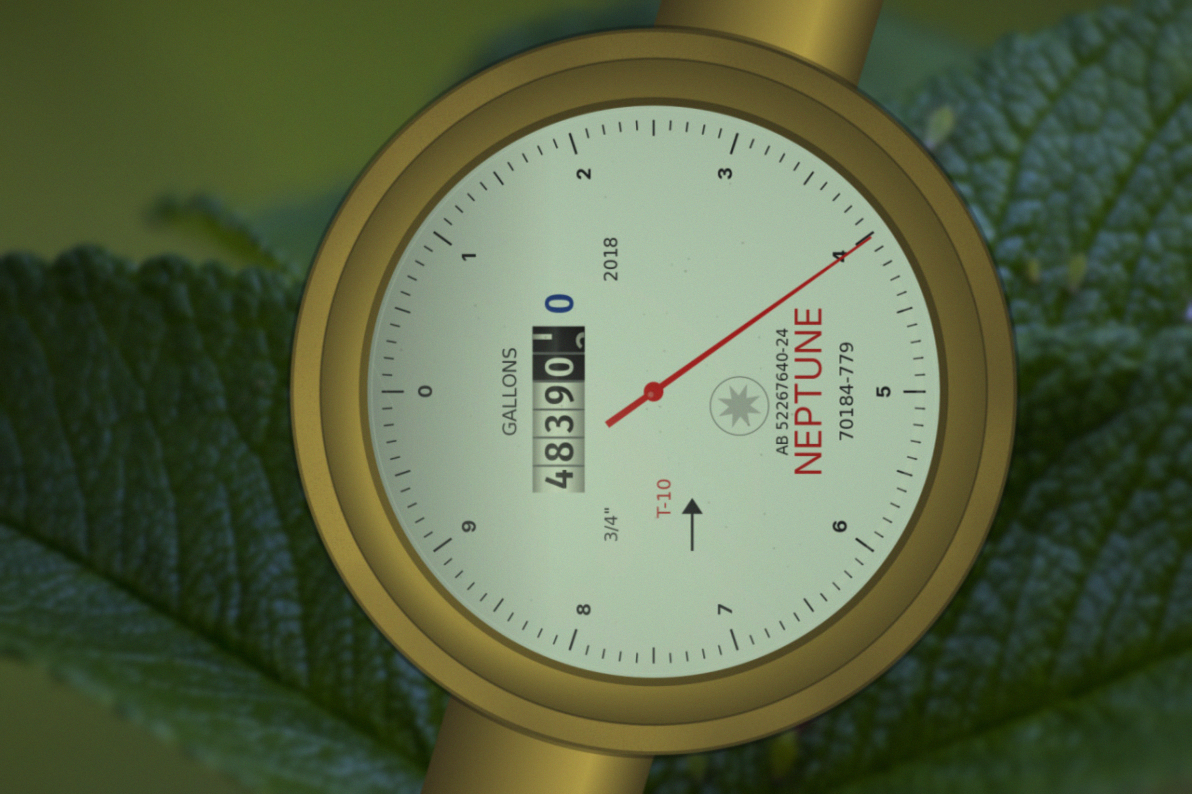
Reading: 4839014.0; gal
